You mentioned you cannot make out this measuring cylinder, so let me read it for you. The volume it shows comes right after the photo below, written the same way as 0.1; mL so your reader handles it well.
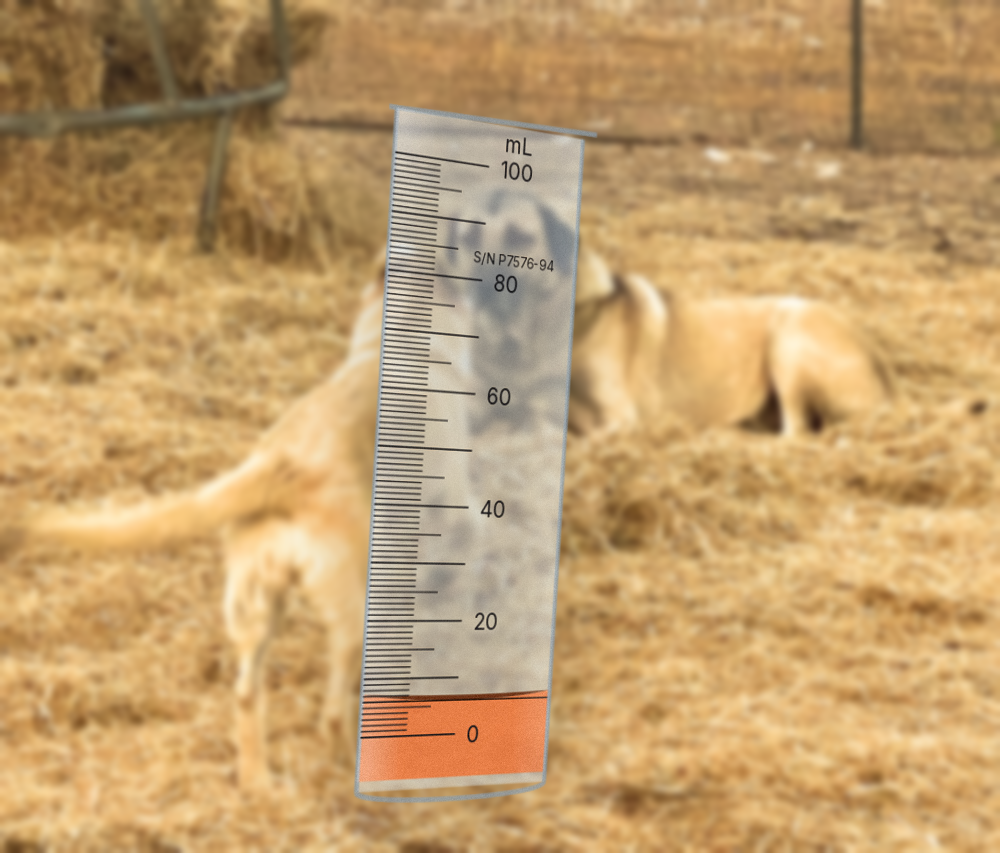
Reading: 6; mL
